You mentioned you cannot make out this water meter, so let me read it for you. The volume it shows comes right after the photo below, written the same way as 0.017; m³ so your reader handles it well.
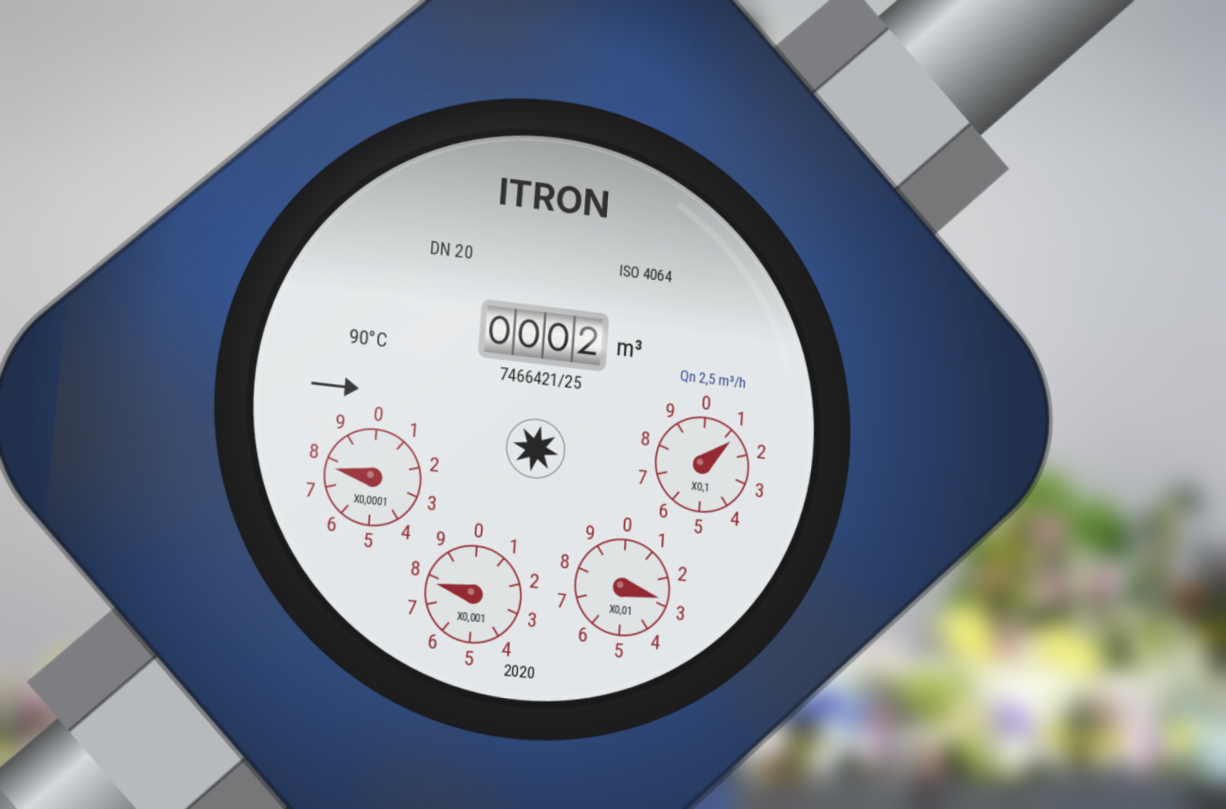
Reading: 2.1277; m³
